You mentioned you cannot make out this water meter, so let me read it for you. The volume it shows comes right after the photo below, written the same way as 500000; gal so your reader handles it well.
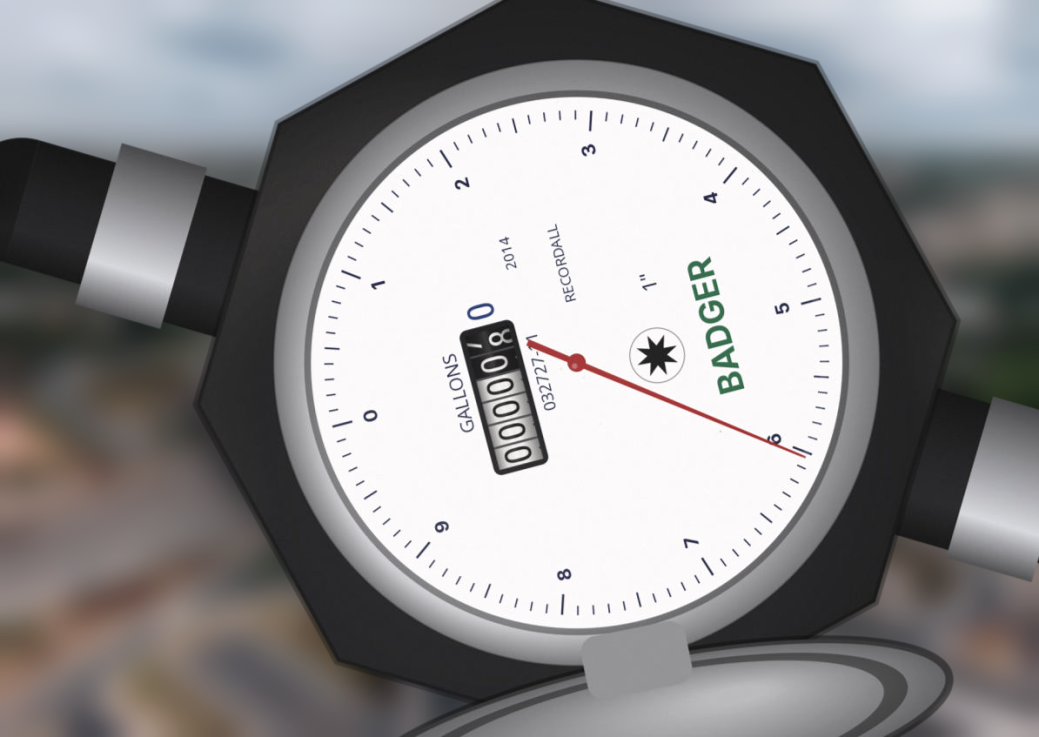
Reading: 76.0; gal
